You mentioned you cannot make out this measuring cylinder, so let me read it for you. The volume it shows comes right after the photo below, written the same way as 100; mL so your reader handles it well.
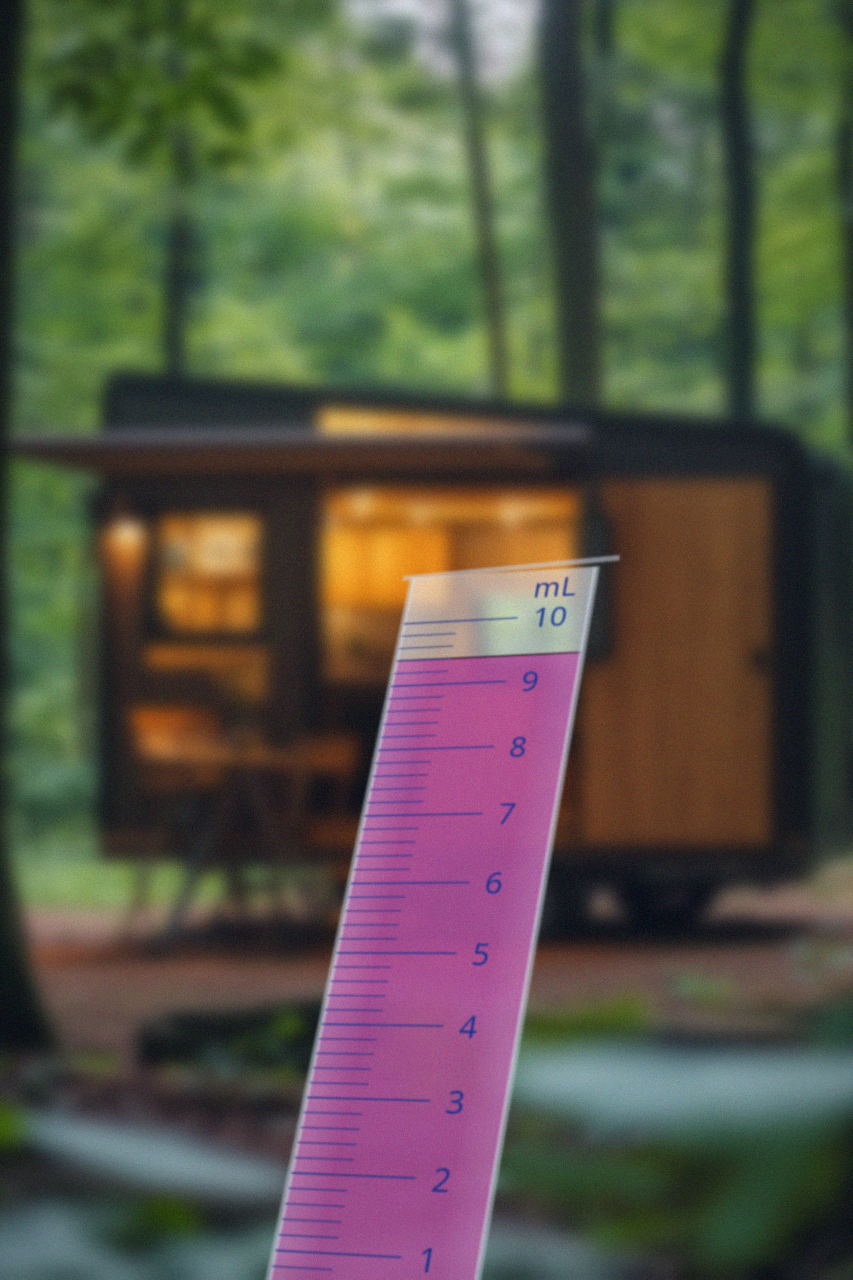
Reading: 9.4; mL
